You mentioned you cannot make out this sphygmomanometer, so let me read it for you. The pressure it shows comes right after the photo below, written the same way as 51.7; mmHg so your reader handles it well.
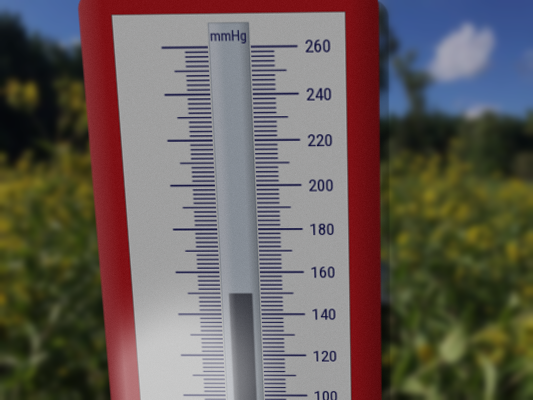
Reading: 150; mmHg
